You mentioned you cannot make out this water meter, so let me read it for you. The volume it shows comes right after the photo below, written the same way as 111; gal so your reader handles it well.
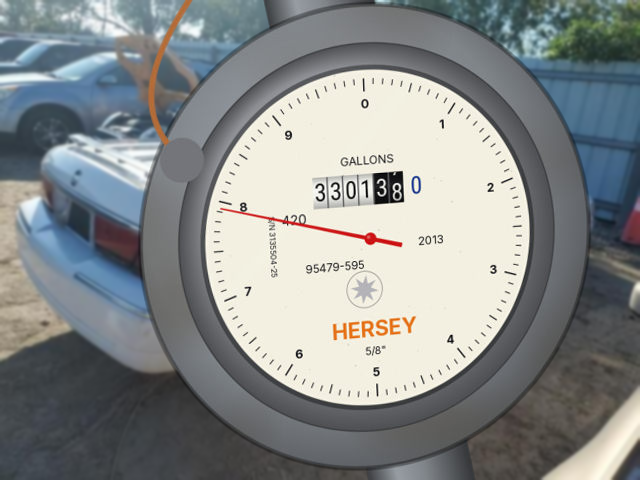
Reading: 3301377.9; gal
